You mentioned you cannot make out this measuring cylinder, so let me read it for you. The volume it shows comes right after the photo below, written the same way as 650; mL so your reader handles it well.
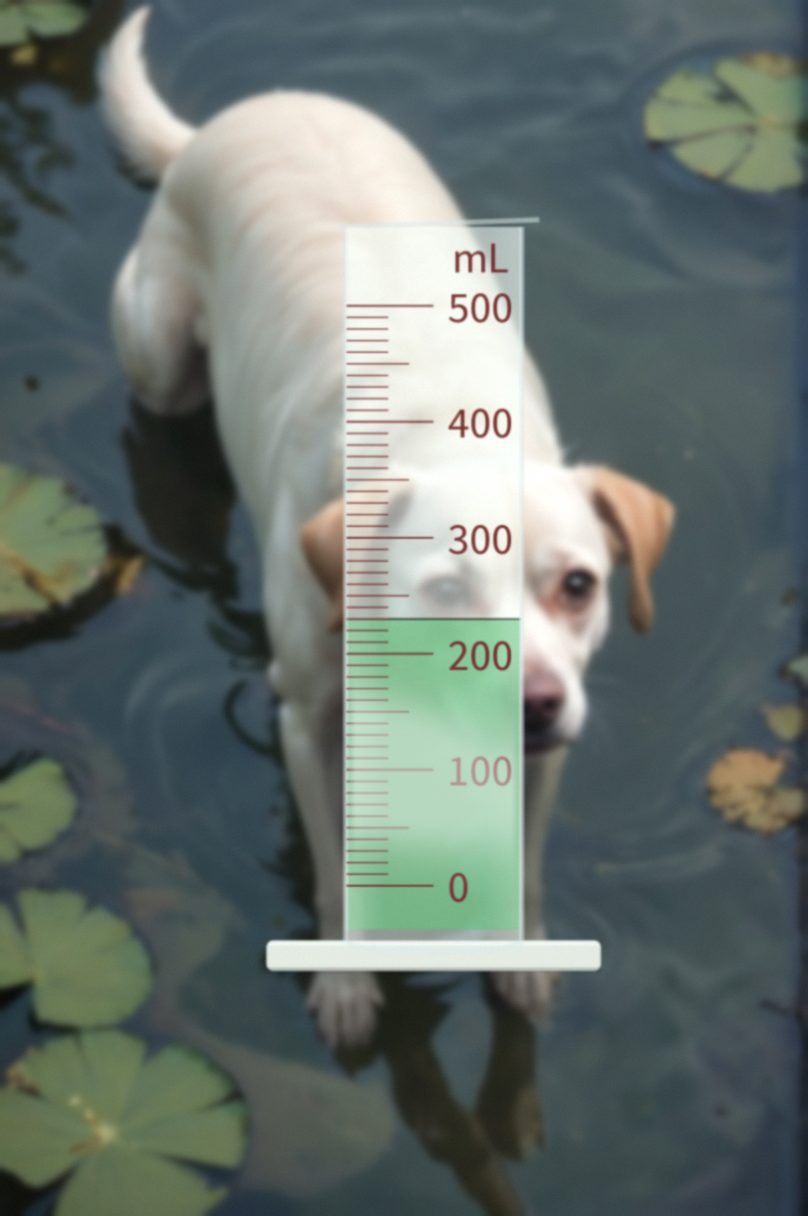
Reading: 230; mL
